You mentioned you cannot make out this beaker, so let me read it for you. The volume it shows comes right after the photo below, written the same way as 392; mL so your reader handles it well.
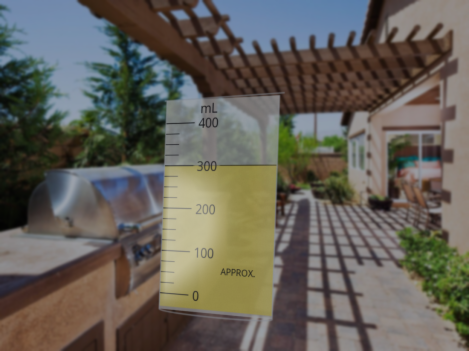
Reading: 300; mL
